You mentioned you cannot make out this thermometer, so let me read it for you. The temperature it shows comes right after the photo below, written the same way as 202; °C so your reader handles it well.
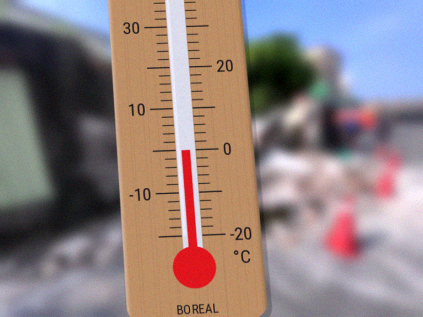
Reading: 0; °C
